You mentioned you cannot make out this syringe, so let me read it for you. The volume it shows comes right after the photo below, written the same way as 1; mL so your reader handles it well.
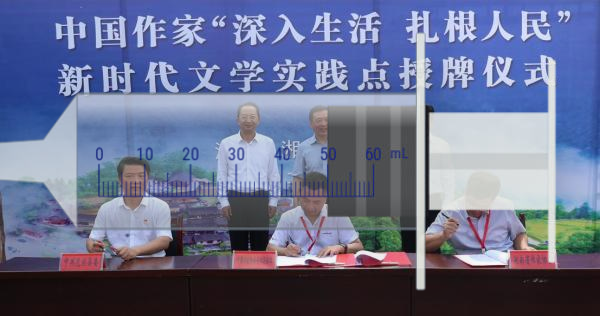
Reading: 50; mL
